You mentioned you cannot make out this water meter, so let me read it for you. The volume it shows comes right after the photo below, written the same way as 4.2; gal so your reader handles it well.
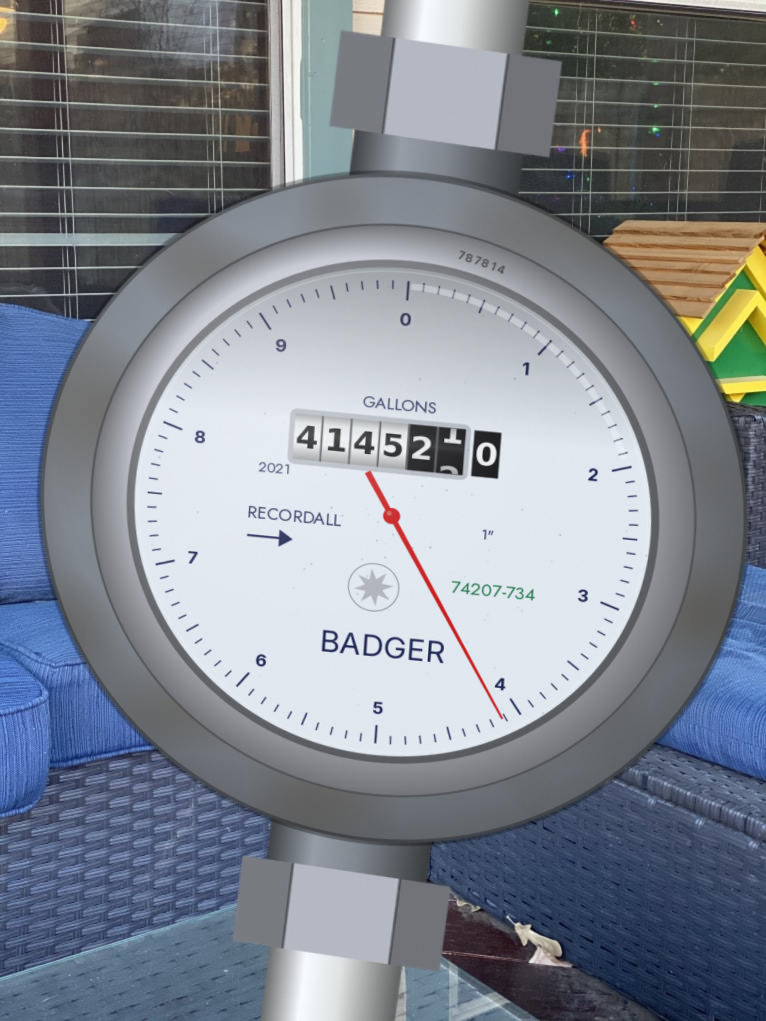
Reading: 4145214.1; gal
